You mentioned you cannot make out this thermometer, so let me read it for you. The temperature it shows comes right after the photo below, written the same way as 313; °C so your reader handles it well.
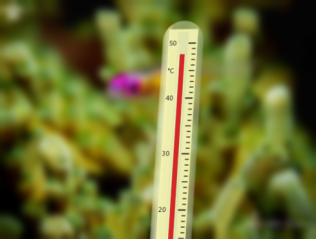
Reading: 48; °C
